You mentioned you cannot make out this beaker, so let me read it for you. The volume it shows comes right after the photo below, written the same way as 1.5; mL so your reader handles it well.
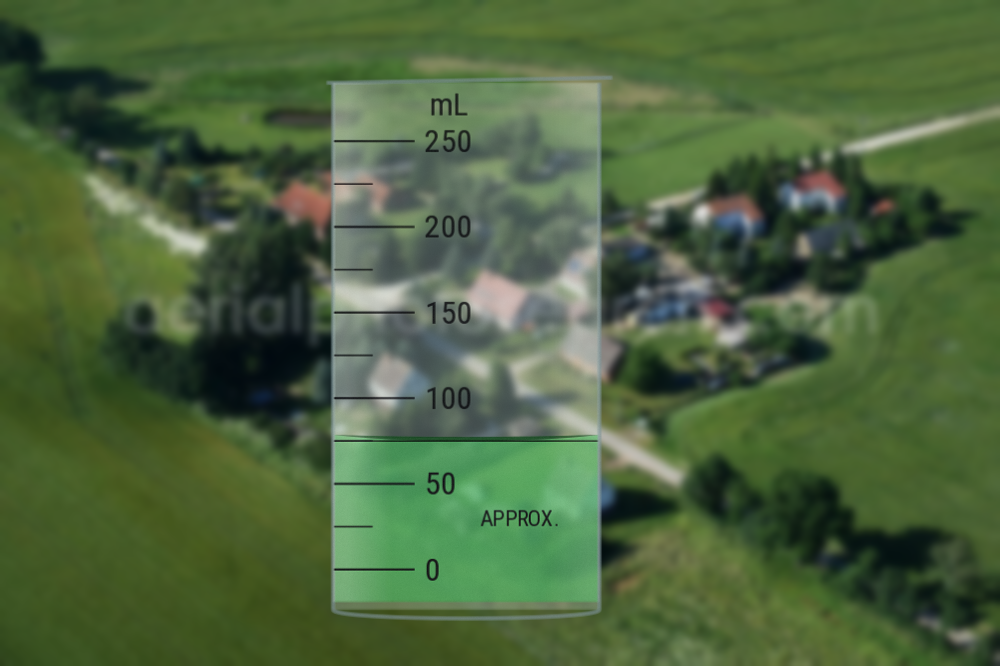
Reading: 75; mL
